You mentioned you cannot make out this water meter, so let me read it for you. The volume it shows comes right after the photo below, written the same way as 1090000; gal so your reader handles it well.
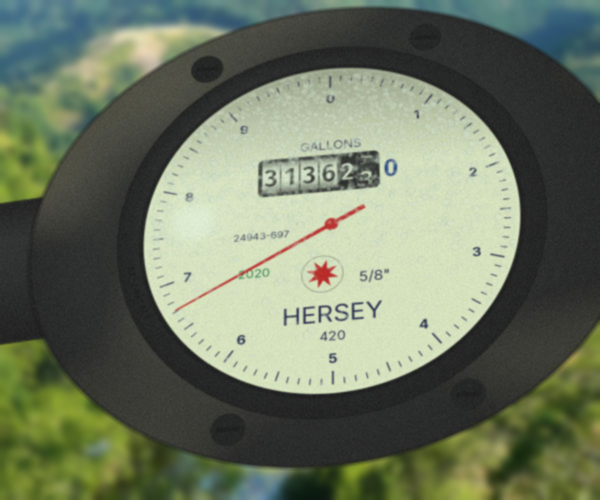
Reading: 3136226.7; gal
